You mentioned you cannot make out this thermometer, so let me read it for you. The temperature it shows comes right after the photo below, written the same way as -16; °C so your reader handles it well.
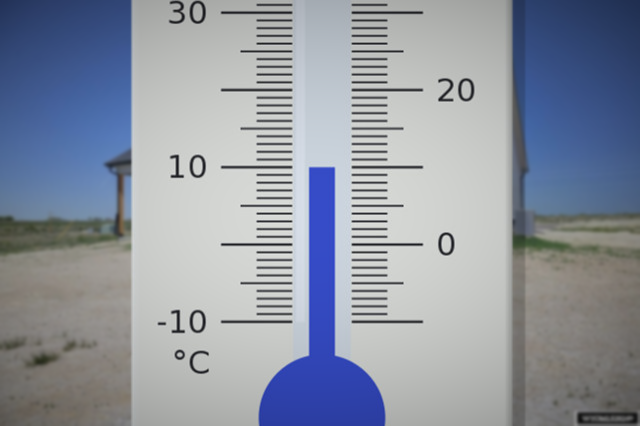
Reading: 10; °C
